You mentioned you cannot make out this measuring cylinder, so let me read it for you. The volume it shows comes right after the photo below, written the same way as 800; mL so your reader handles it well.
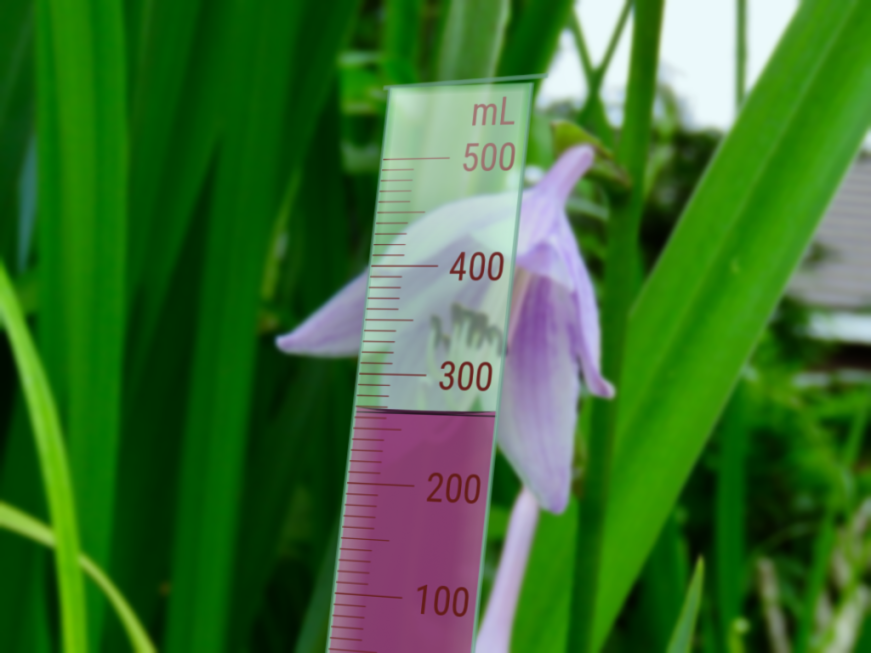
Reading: 265; mL
